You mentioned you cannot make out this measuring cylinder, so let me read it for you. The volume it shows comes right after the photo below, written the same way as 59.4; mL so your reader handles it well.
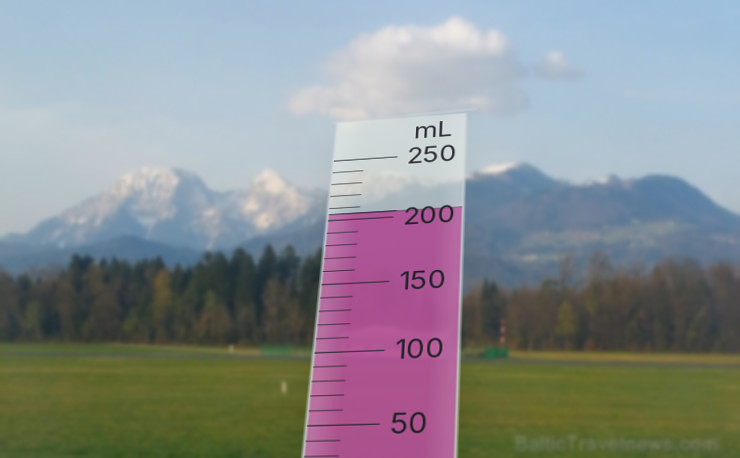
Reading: 205; mL
